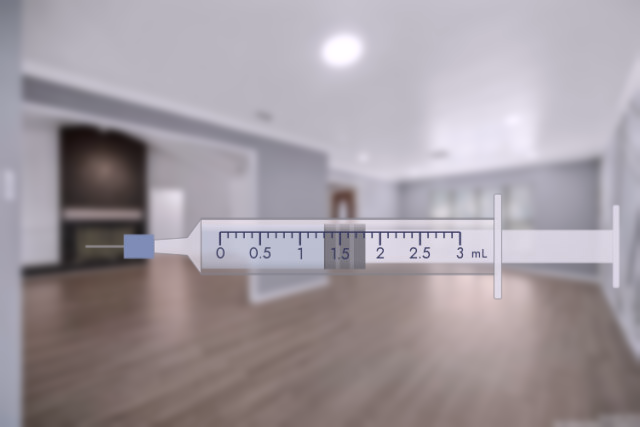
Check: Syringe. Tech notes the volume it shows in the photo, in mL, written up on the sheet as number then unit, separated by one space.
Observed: 1.3 mL
